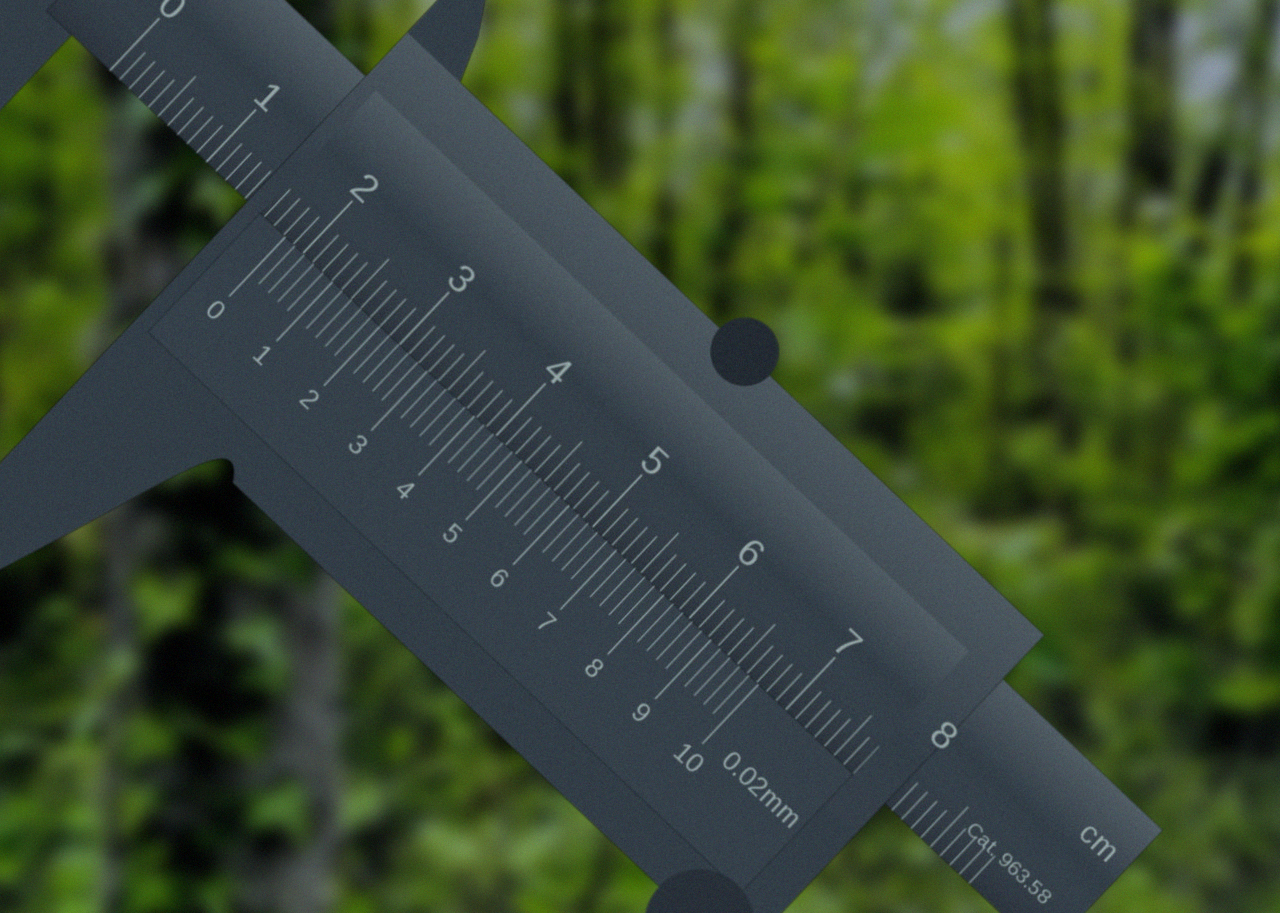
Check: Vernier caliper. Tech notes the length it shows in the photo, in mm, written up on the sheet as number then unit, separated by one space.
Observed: 18.2 mm
